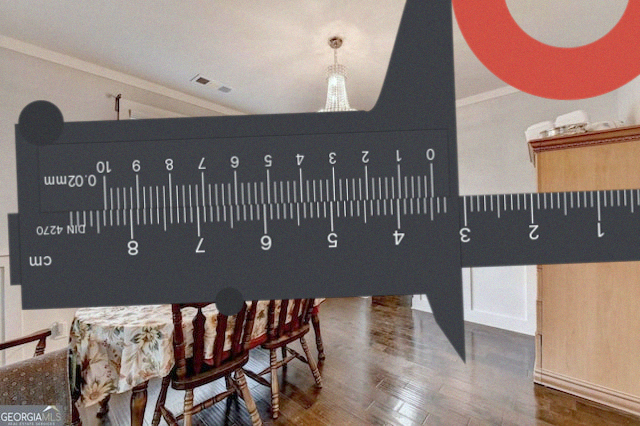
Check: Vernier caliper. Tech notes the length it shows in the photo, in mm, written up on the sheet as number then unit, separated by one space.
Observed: 34.8 mm
